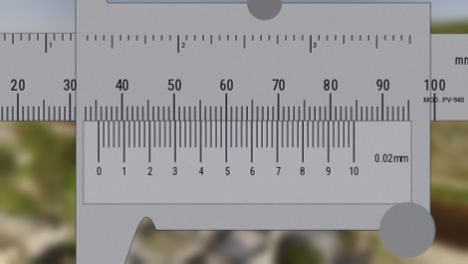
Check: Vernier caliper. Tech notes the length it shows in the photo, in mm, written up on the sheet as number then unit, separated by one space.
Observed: 35.5 mm
